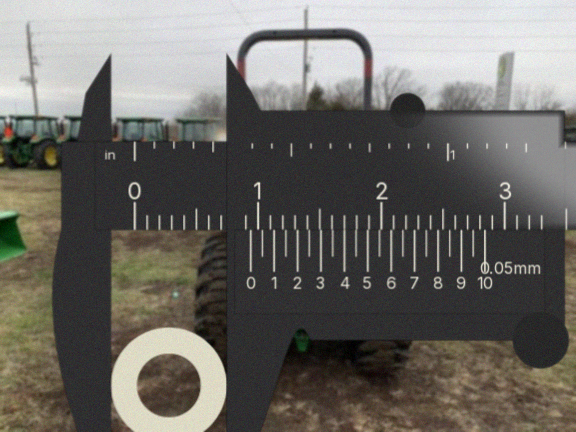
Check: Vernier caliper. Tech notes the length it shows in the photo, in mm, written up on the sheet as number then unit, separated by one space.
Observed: 9.4 mm
